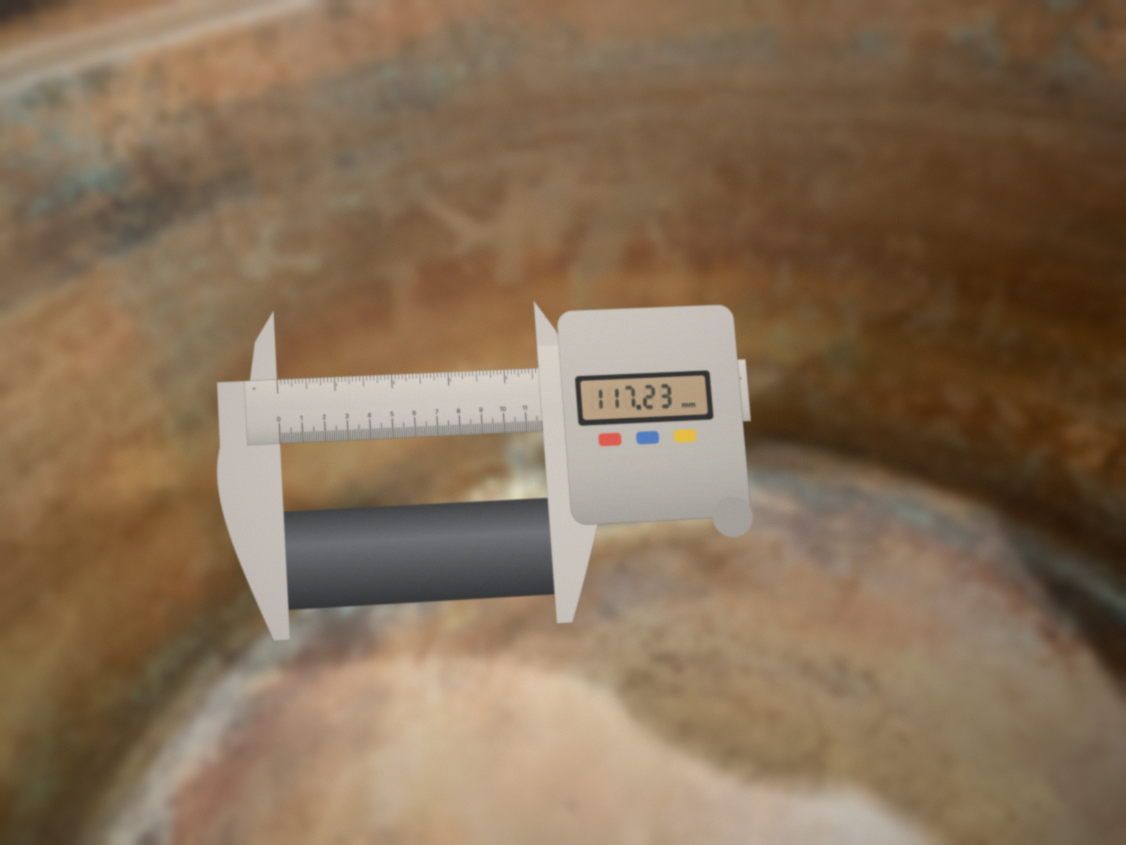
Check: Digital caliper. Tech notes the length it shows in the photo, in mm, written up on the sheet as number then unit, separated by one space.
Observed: 117.23 mm
